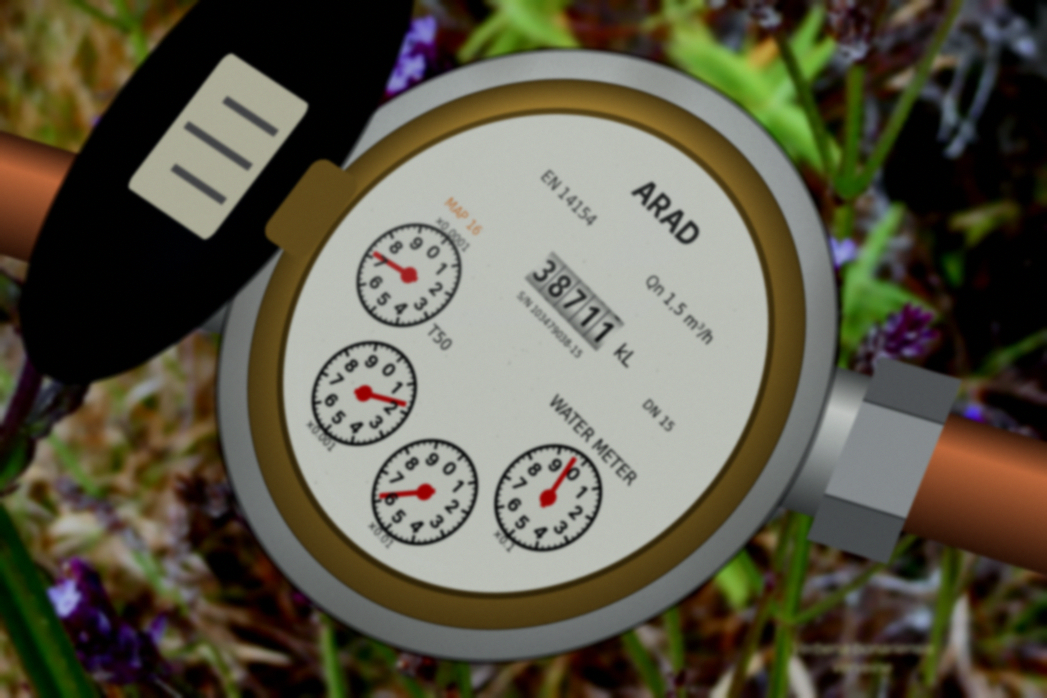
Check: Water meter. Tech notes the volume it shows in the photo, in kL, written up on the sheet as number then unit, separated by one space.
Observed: 38710.9617 kL
